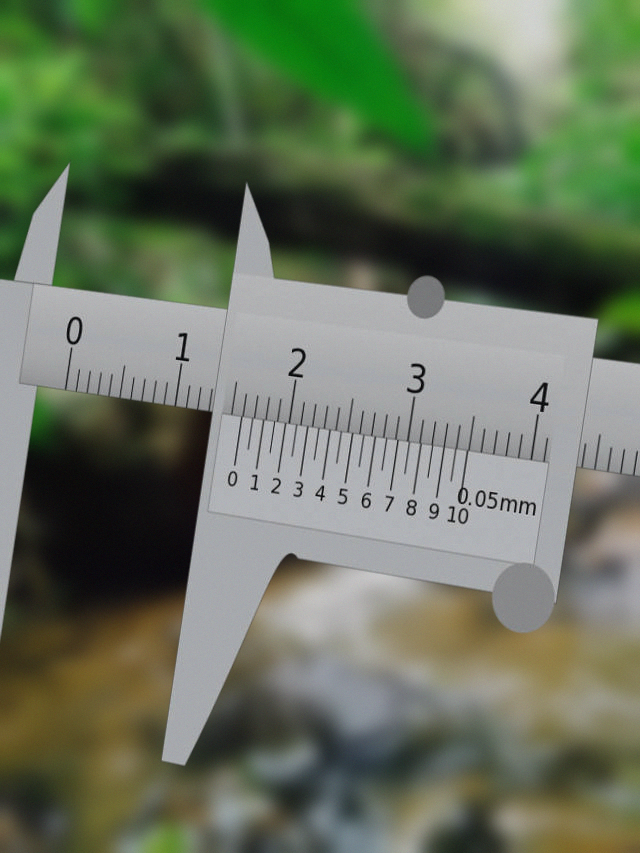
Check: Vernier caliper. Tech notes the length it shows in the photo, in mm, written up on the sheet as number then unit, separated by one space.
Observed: 15.9 mm
